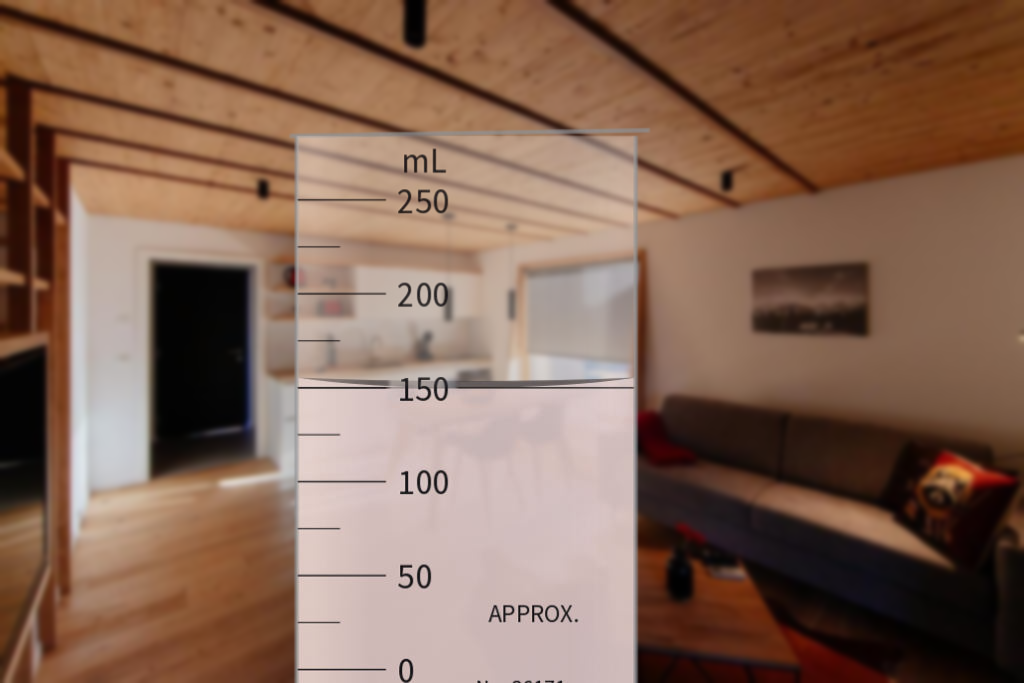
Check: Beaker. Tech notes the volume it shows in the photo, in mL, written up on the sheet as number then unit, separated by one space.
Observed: 150 mL
